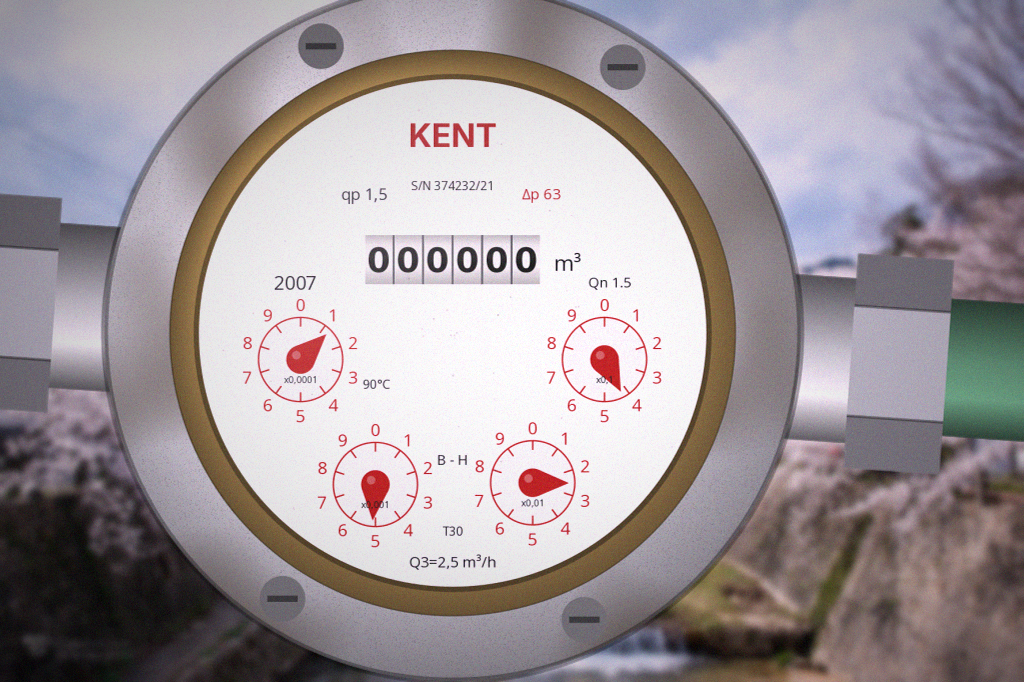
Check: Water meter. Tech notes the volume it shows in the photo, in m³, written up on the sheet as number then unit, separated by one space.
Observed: 0.4251 m³
